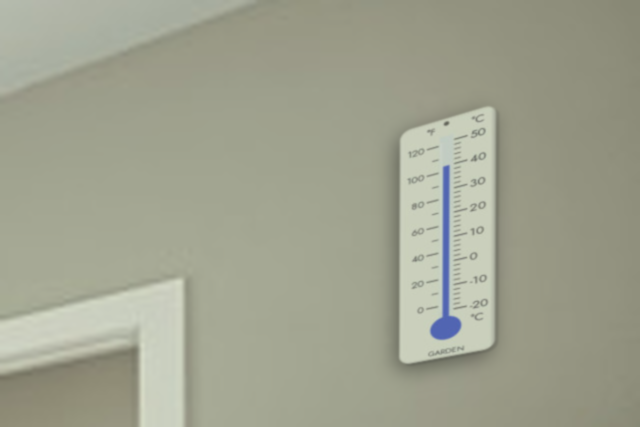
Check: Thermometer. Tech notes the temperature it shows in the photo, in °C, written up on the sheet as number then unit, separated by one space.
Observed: 40 °C
